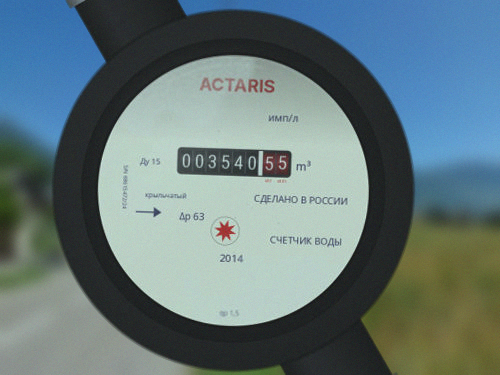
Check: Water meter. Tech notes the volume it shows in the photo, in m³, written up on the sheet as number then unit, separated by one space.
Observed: 3540.55 m³
